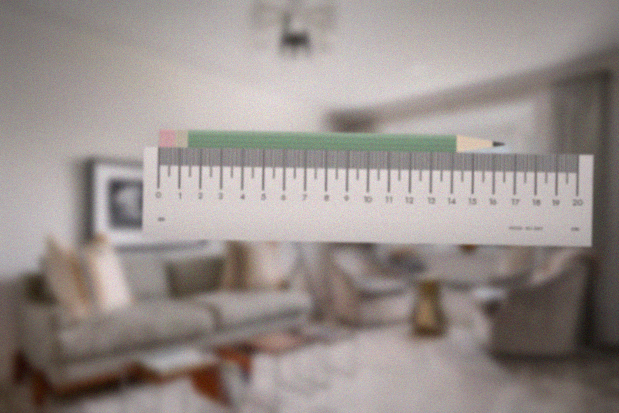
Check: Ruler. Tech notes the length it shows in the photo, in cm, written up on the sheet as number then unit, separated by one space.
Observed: 16.5 cm
